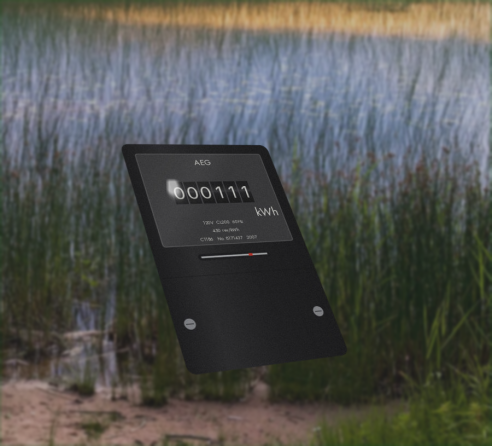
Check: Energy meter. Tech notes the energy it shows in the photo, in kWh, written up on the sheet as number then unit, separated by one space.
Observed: 111 kWh
